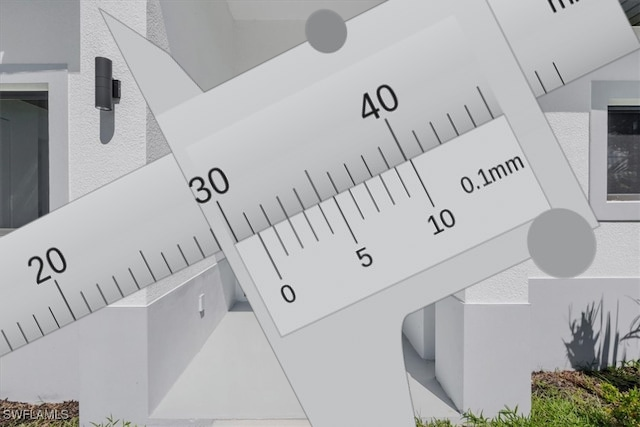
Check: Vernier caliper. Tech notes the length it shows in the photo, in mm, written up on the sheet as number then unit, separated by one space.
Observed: 31.2 mm
